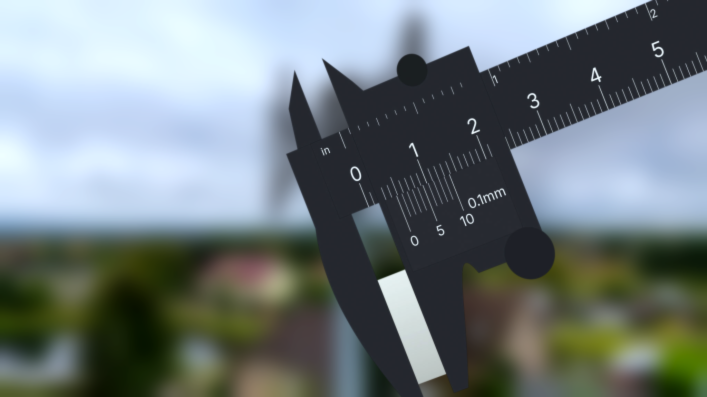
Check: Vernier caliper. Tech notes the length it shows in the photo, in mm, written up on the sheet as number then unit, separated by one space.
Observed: 4.8 mm
